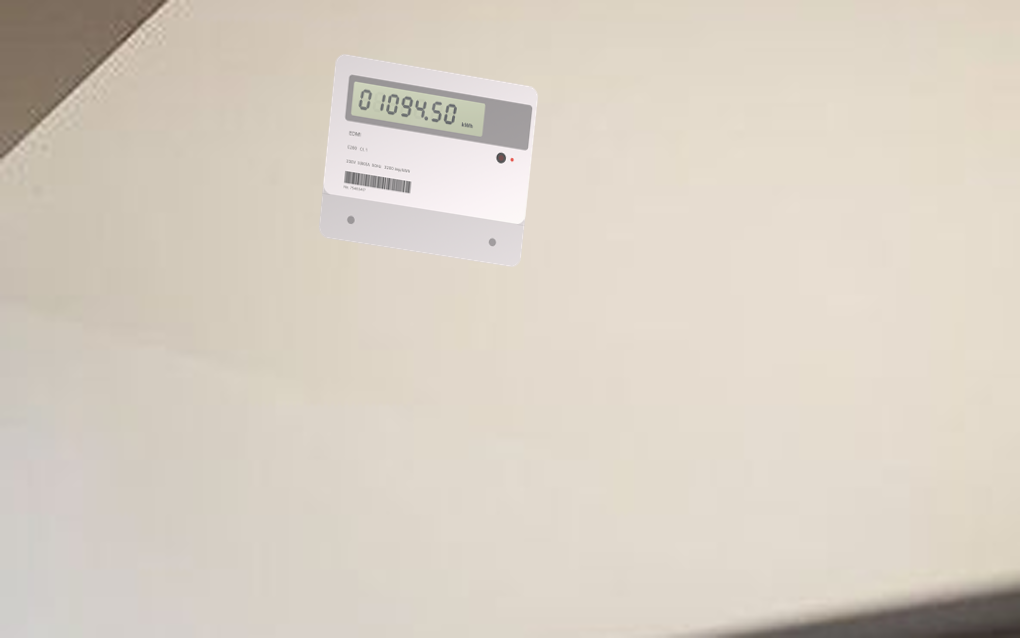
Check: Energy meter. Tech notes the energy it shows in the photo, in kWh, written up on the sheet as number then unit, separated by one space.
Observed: 1094.50 kWh
